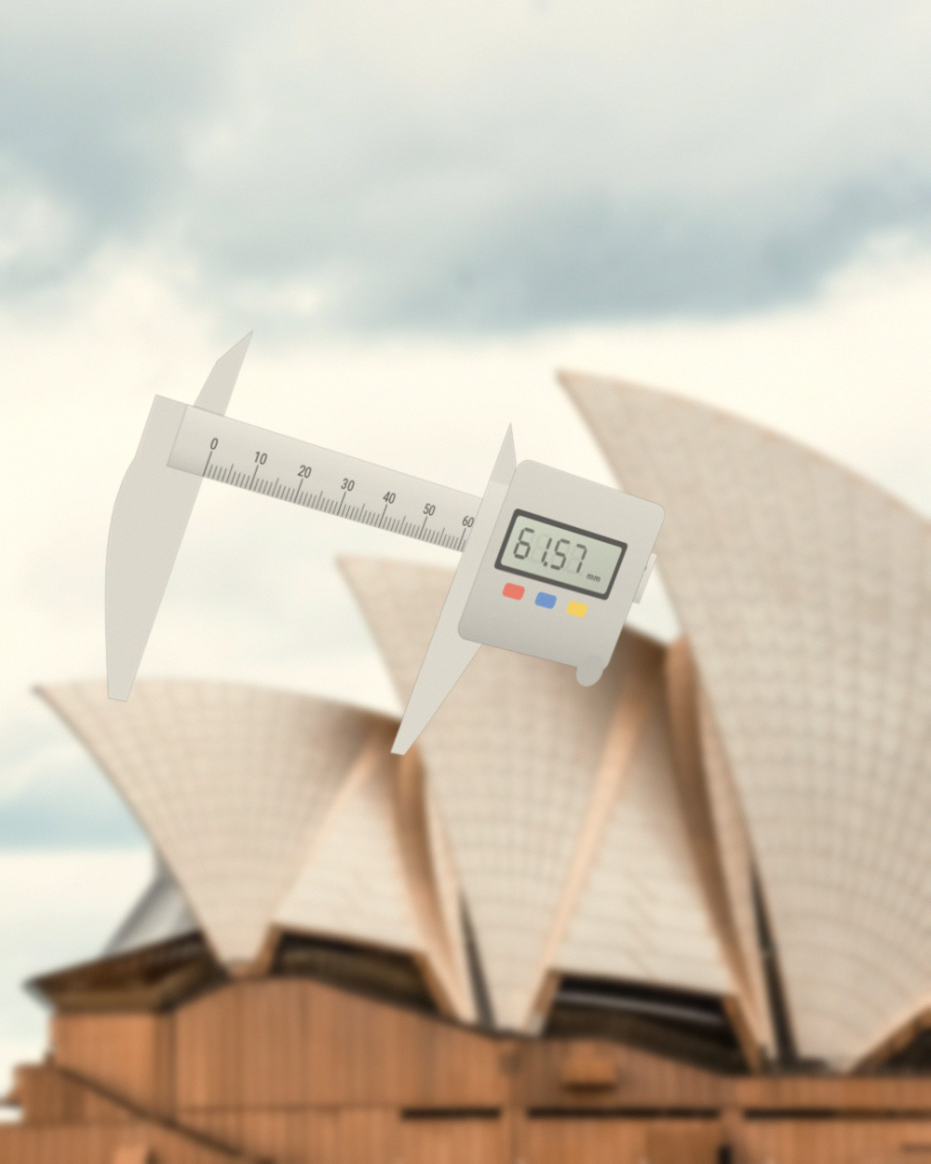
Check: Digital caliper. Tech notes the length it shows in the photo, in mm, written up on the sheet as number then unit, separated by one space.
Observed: 61.57 mm
